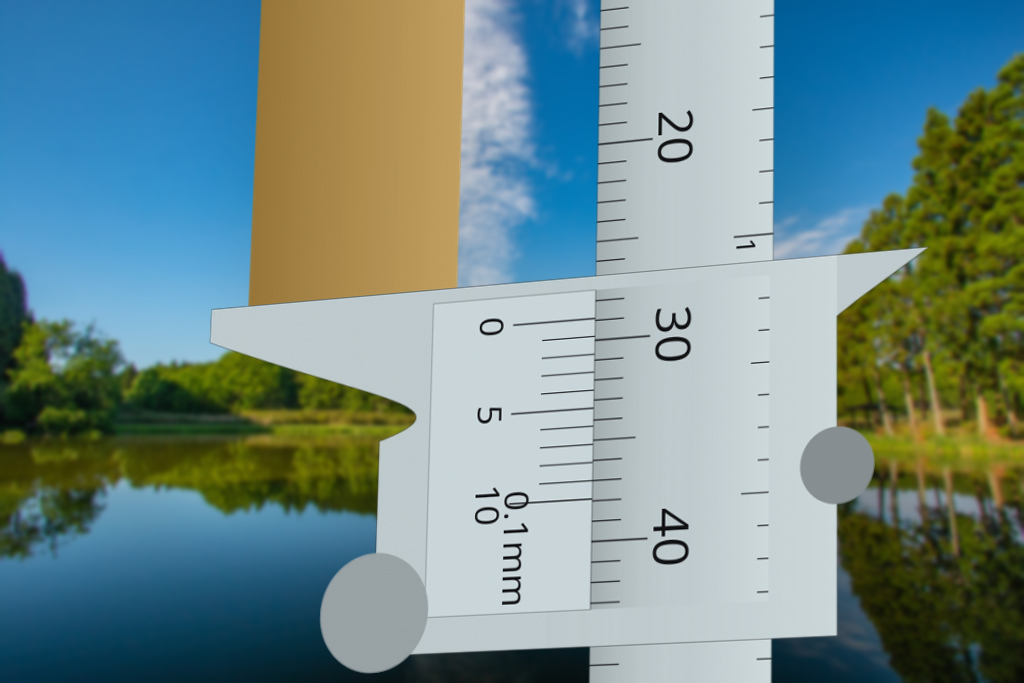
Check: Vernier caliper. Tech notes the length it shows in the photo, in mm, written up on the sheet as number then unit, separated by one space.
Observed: 28.9 mm
